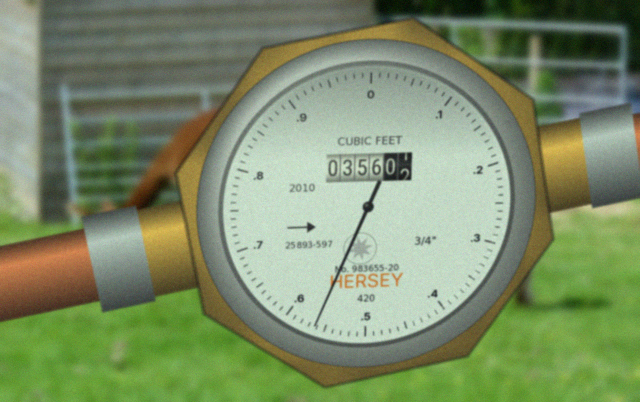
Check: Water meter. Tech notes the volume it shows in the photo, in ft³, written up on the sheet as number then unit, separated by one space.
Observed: 35601.56 ft³
